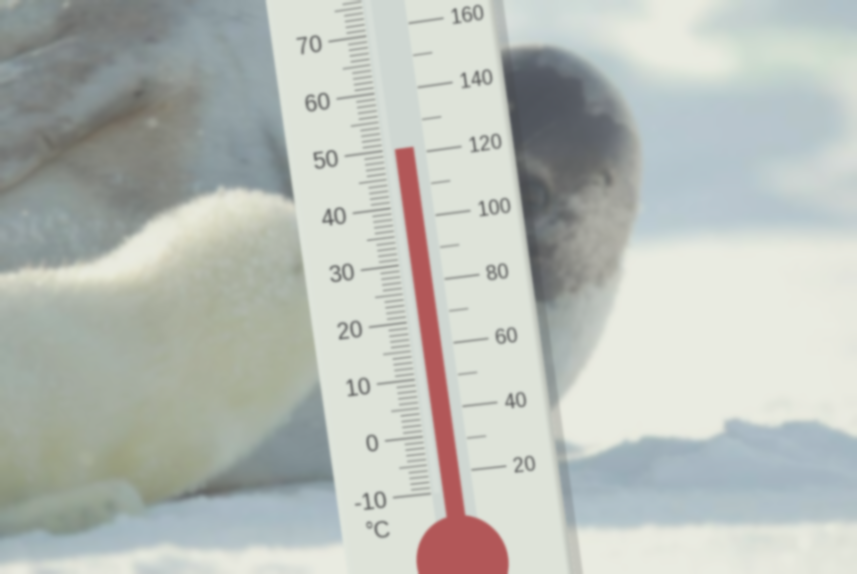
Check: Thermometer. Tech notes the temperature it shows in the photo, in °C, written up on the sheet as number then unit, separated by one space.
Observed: 50 °C
